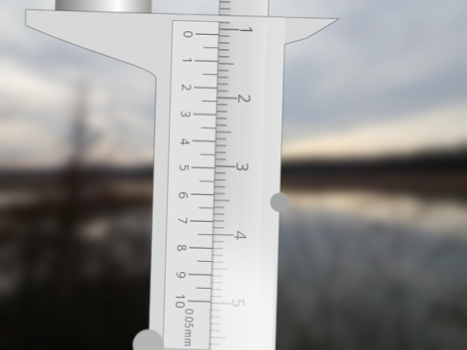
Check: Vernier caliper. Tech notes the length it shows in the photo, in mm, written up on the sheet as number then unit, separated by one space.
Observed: 10.8 mm
